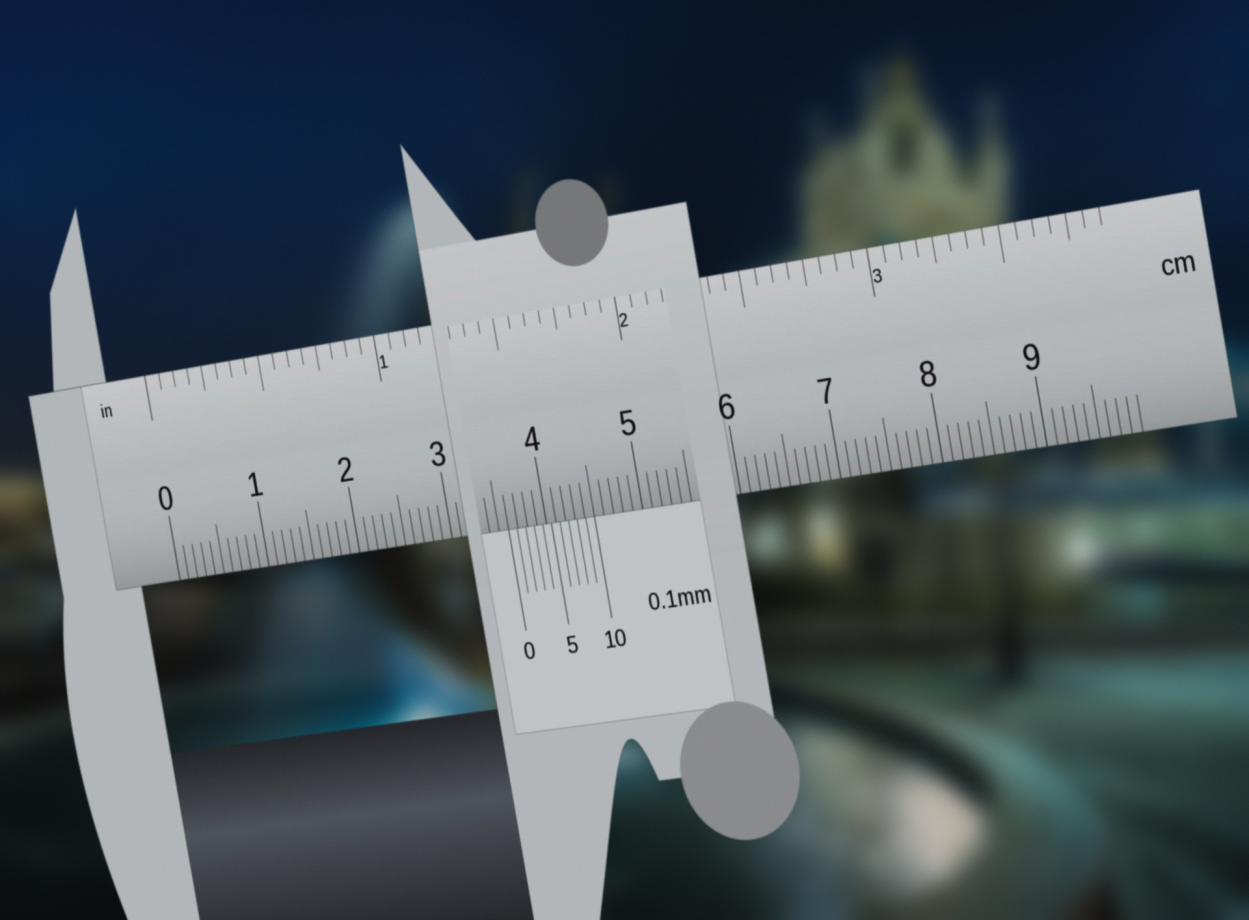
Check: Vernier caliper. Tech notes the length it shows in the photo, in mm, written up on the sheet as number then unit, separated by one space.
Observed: 36.0 mm
